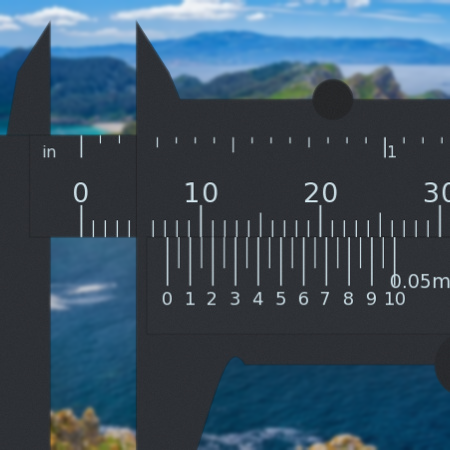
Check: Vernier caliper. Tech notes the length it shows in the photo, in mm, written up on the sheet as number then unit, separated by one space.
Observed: 7.2 mm
